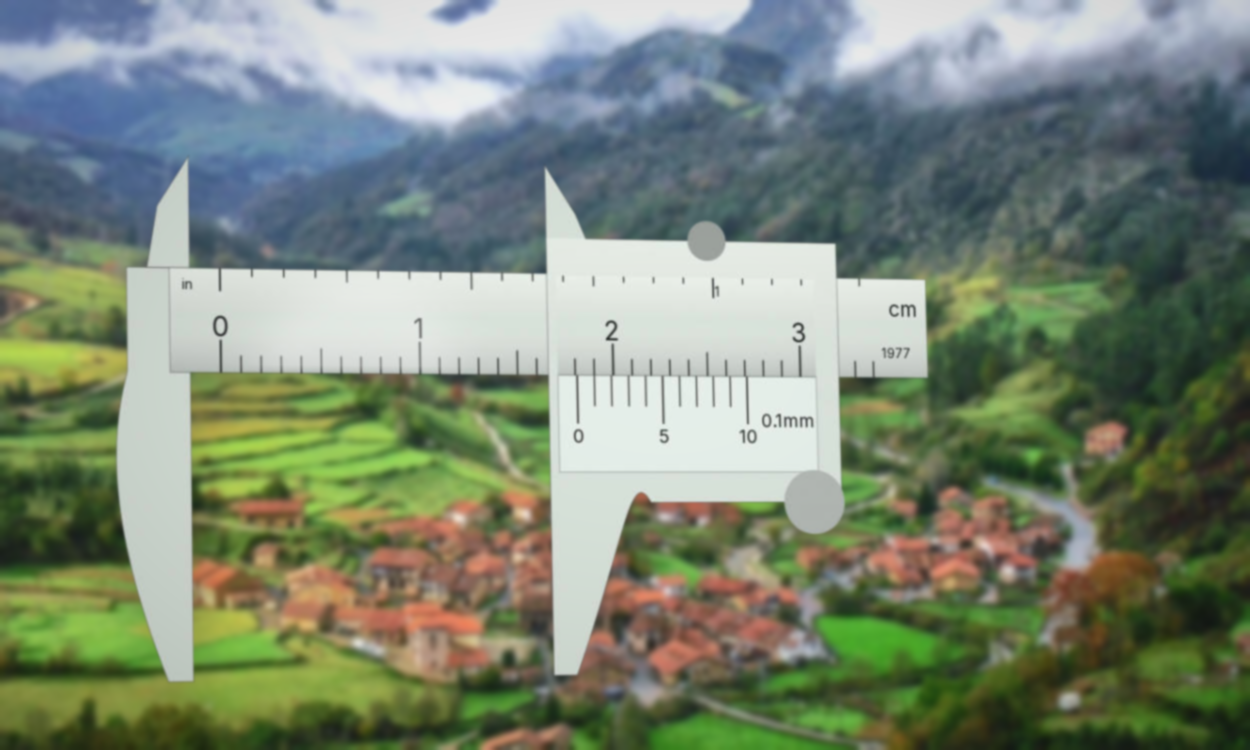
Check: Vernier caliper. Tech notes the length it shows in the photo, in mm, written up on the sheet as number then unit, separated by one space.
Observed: 18.1 mm
